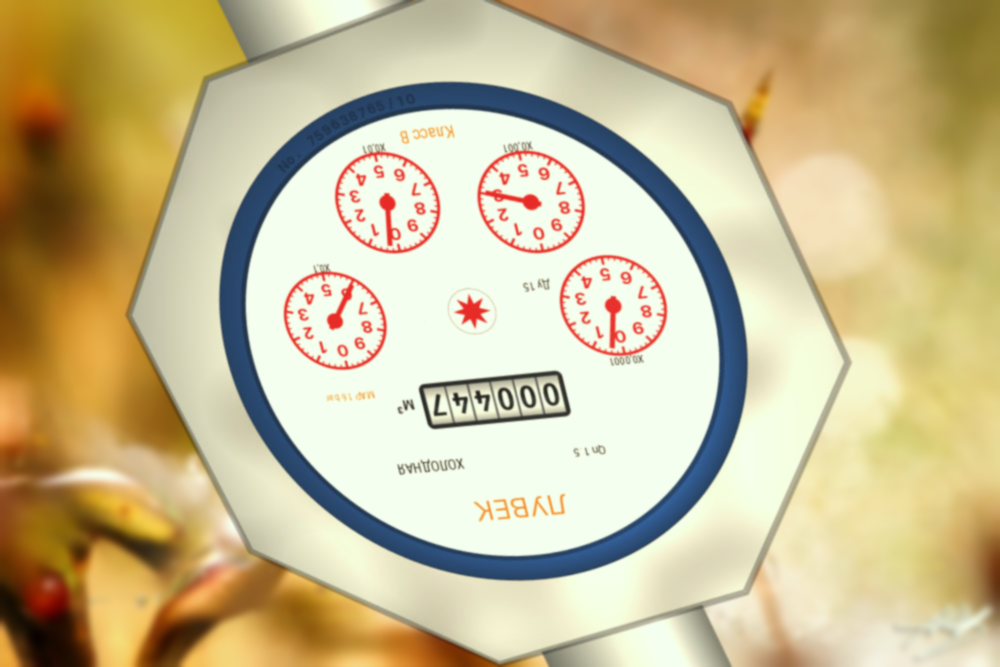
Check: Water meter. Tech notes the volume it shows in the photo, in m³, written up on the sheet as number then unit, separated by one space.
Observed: 447.6030 m³
